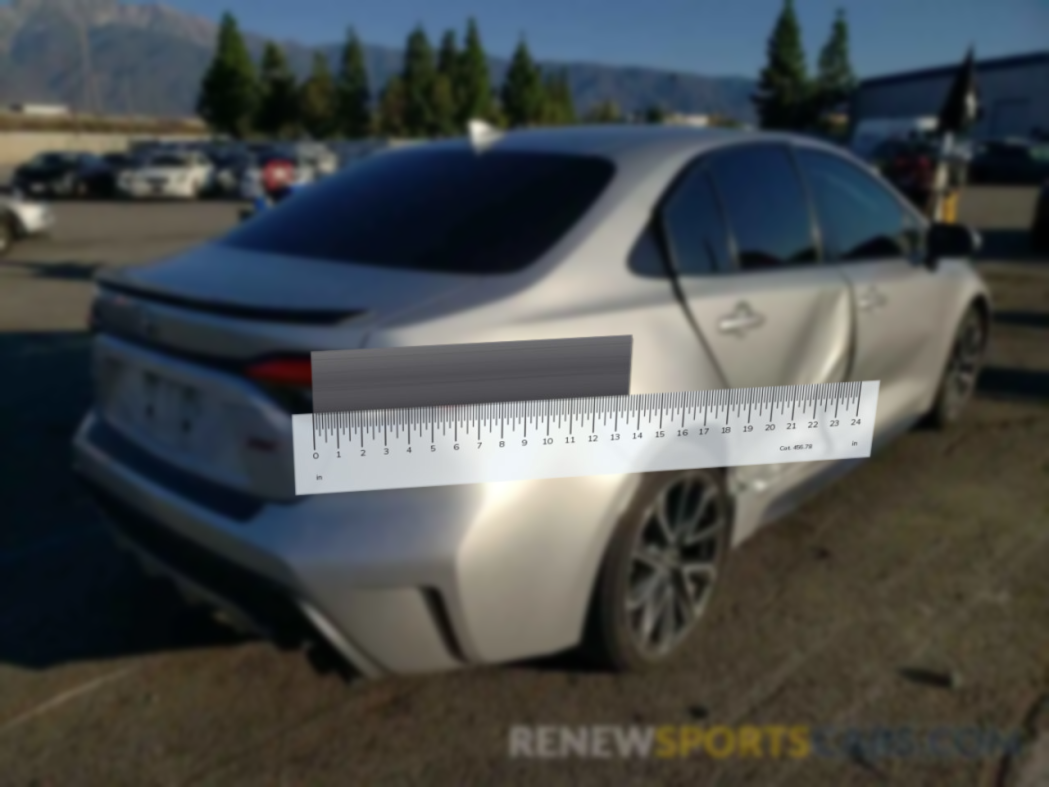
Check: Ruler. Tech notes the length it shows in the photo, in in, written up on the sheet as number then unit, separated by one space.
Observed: 13.5 in
